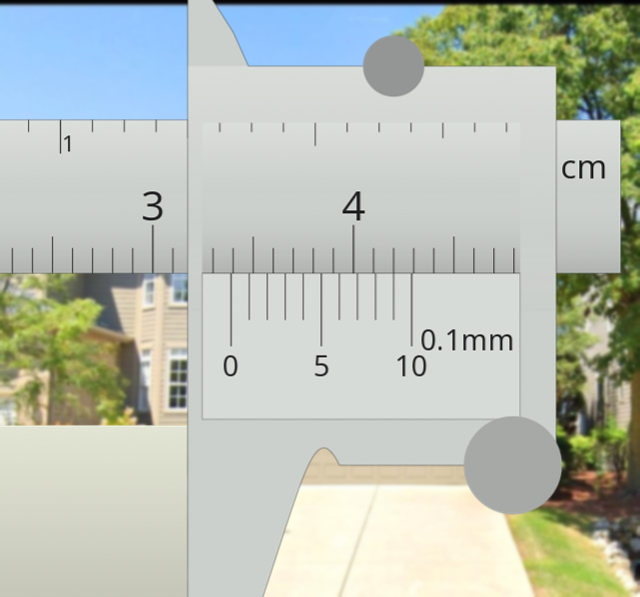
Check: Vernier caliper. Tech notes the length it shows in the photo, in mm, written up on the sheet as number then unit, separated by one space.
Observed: 33.9 mm
